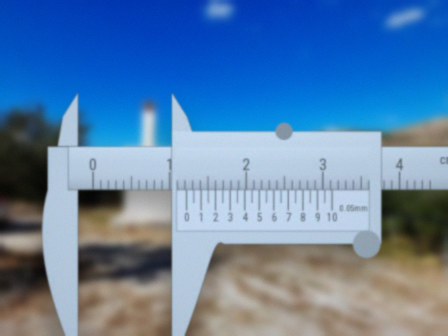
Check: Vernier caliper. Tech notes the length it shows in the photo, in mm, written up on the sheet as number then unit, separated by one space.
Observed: 12.2 mm
